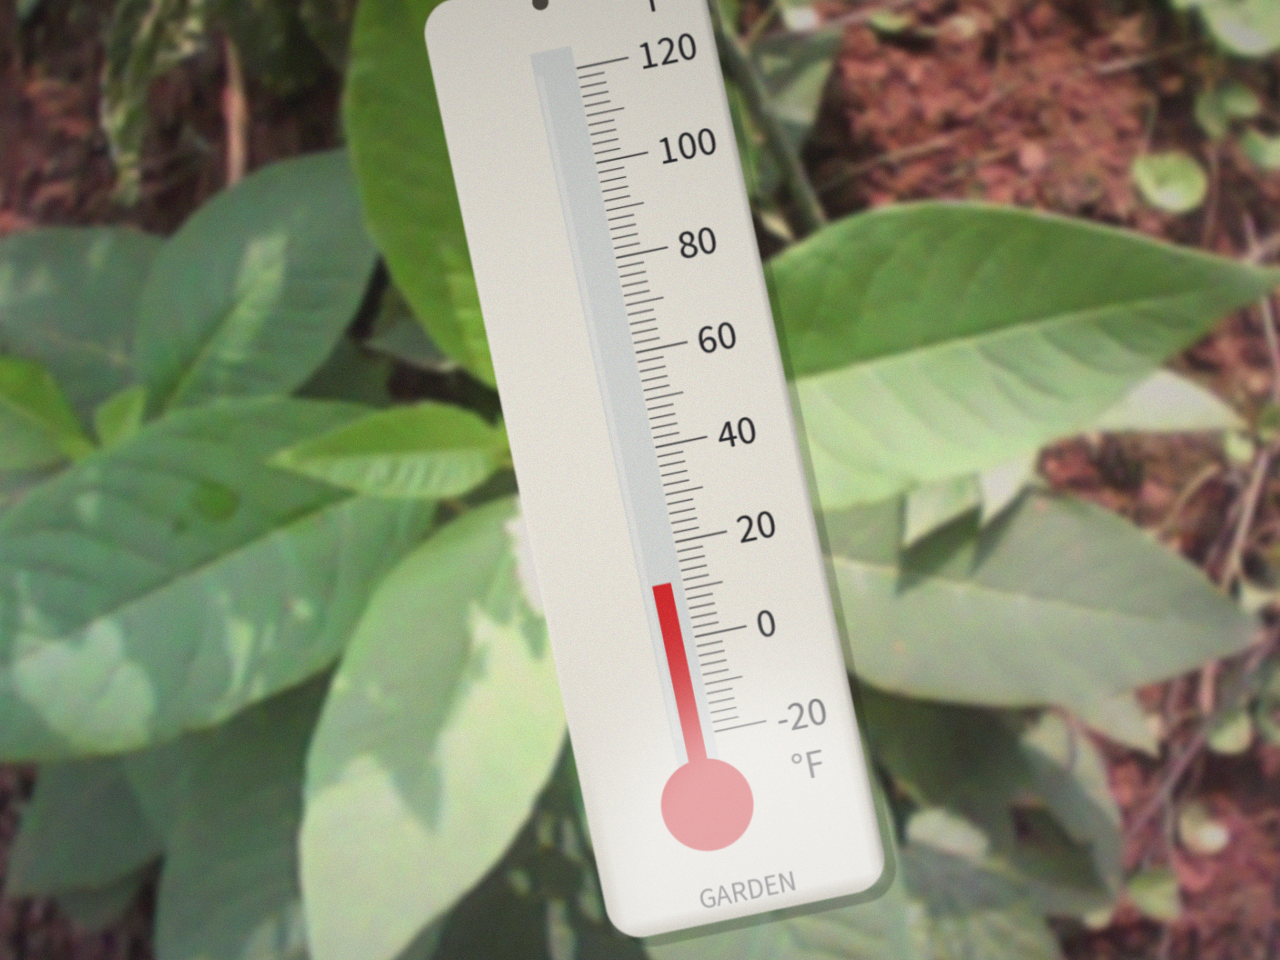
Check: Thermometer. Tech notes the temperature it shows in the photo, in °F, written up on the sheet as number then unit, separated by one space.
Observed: 12 °F
